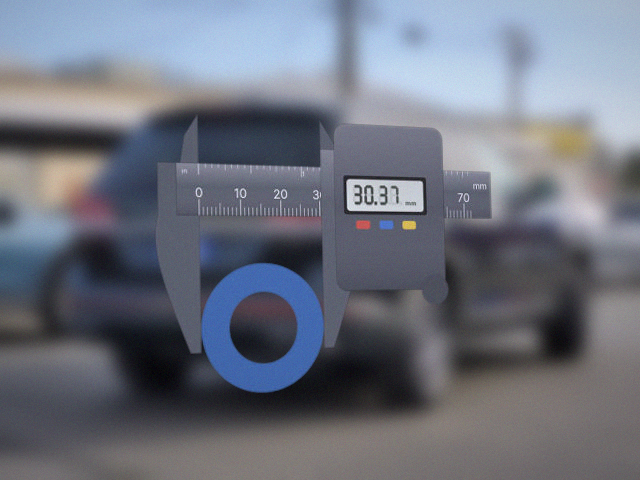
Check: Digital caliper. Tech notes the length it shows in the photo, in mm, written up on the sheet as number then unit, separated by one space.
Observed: 30.37 mm
